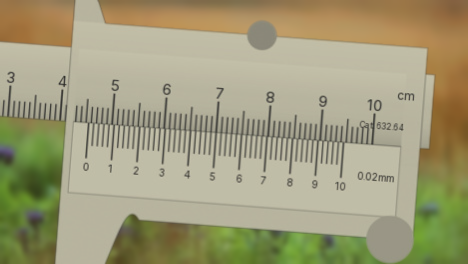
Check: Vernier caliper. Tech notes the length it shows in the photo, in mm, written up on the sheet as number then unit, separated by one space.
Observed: 45.5 mm
